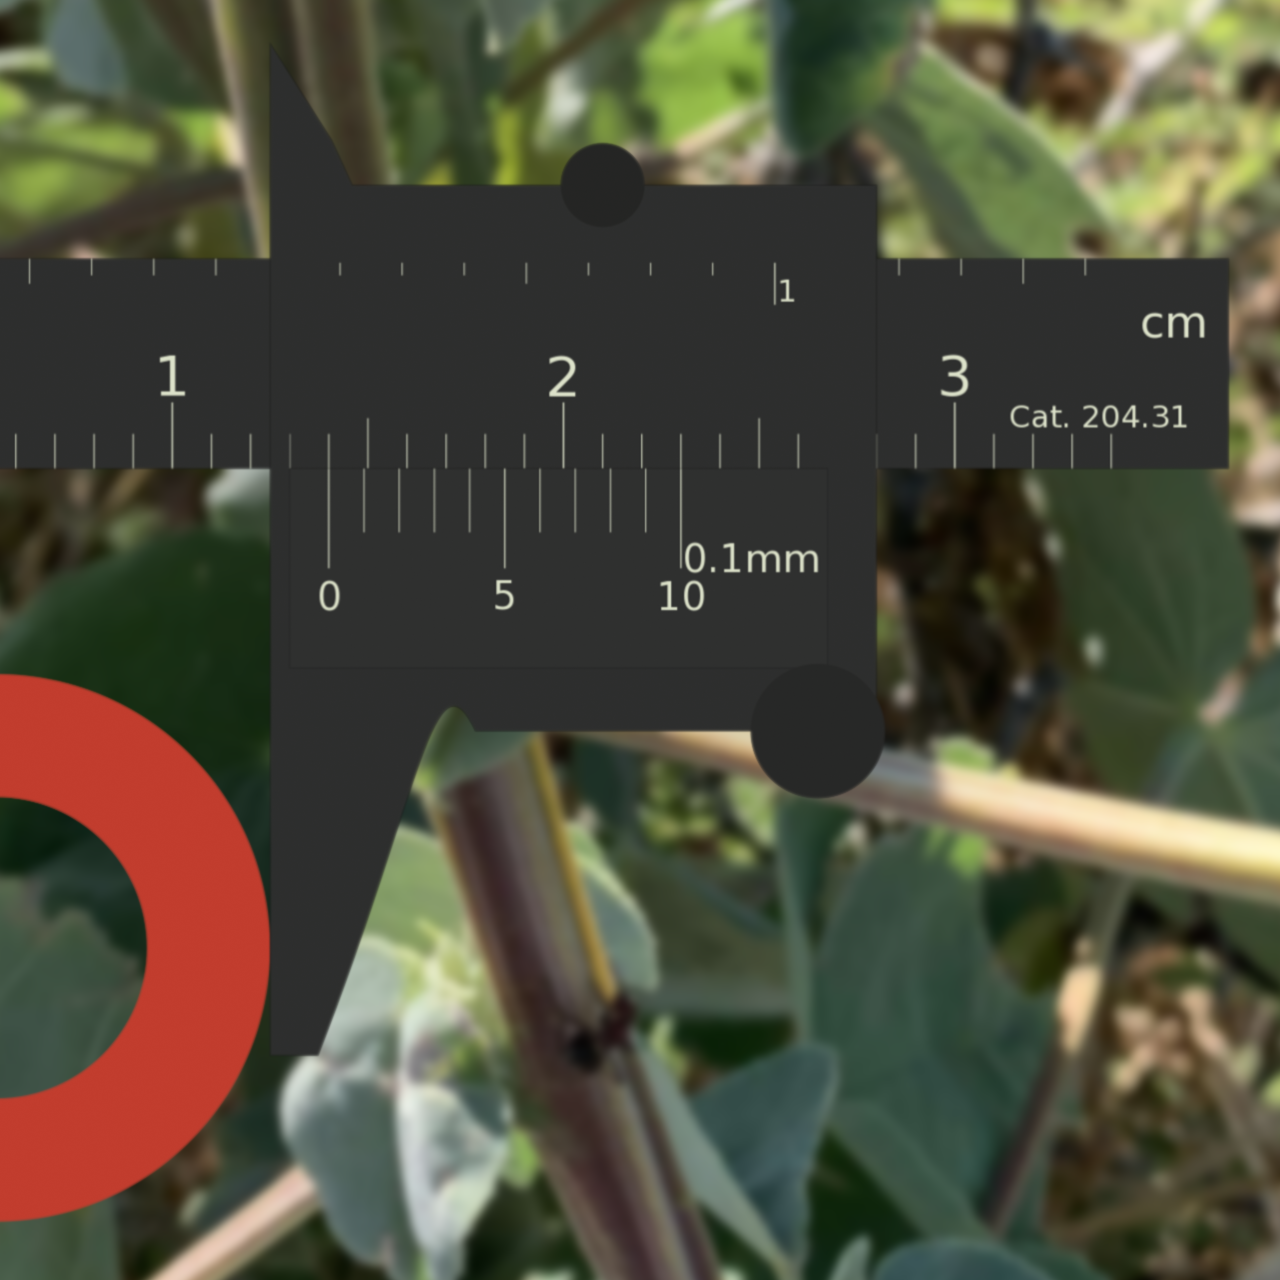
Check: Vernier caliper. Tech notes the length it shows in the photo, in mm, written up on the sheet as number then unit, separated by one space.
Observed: 14.0 mm
